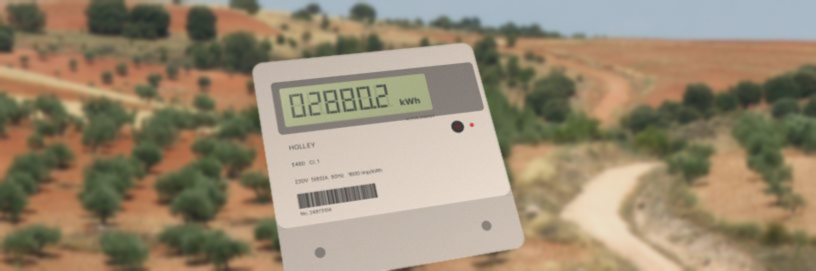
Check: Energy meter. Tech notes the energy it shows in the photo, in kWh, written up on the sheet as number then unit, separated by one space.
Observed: 2880.2 kWh
